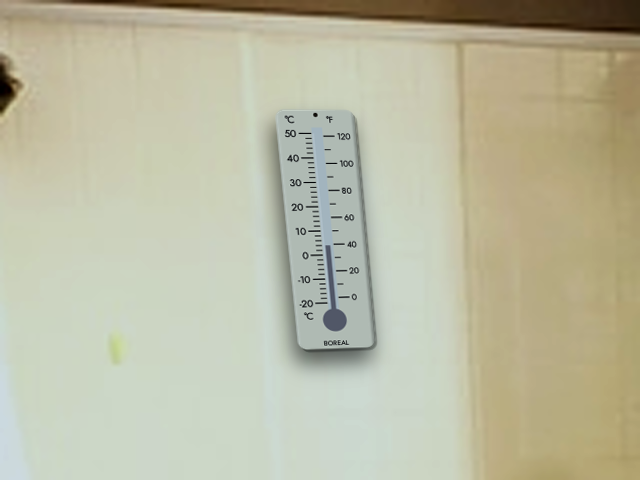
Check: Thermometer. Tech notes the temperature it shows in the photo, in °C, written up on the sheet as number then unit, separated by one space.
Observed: 4 °C
